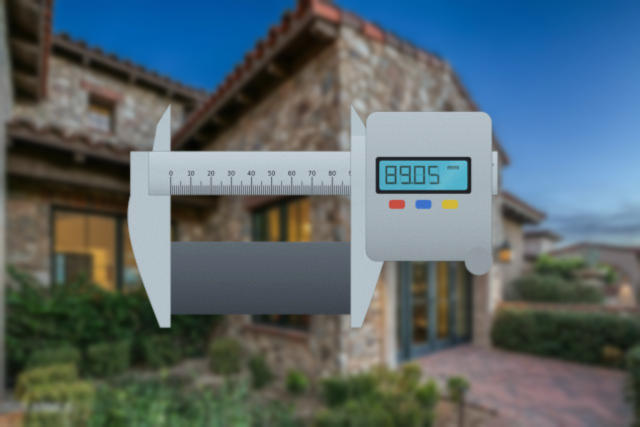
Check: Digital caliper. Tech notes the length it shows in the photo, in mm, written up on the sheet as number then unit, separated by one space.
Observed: 89.05 mm
